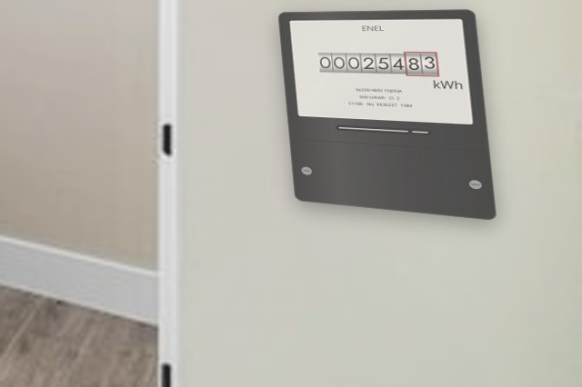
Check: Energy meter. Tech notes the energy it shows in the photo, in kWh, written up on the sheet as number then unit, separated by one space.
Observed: 254.83 kWh
